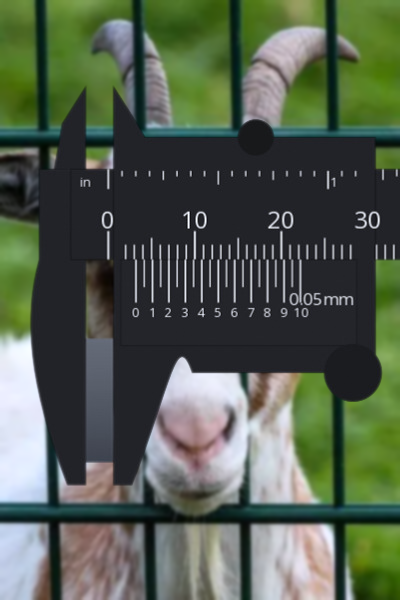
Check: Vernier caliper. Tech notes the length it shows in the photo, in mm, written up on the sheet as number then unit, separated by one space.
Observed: 3.2 mm
